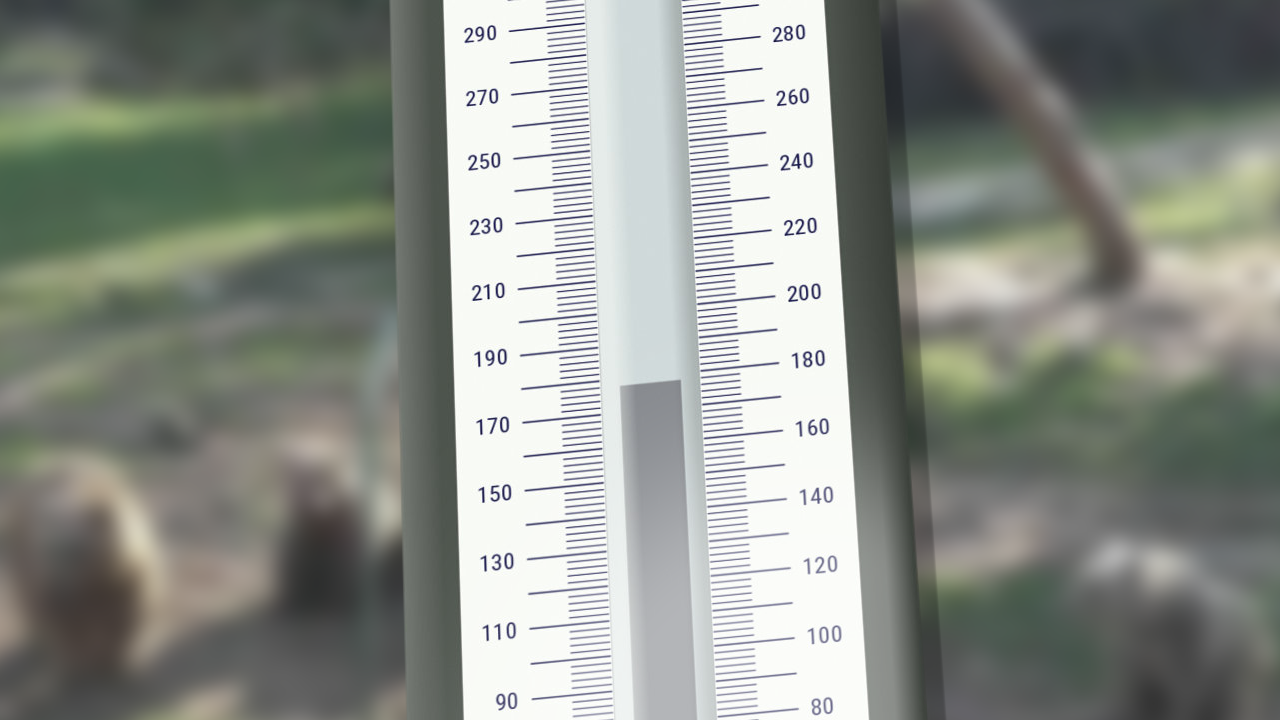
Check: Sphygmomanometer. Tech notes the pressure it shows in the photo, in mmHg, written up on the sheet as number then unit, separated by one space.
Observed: 178 mmHg
